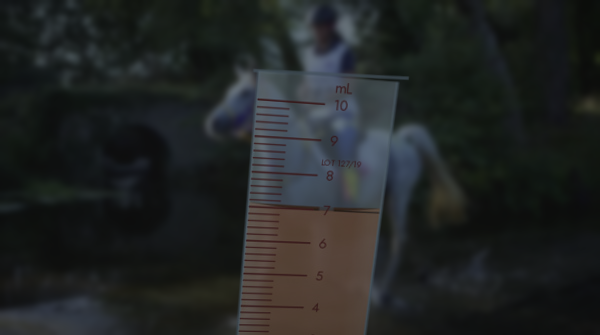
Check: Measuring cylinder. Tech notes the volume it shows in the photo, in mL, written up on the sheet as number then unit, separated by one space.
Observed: 7 mL
